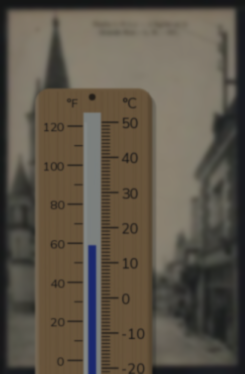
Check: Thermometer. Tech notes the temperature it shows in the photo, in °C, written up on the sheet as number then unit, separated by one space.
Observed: 15 °C
